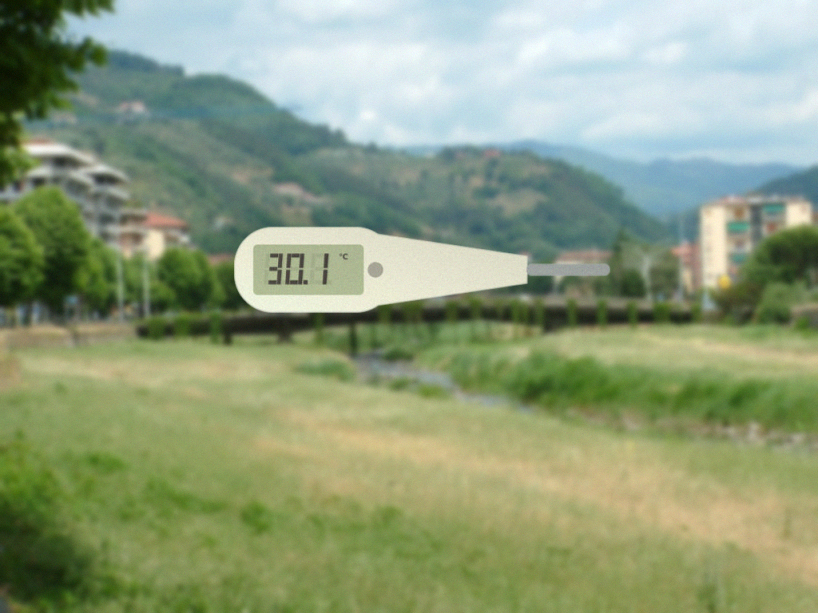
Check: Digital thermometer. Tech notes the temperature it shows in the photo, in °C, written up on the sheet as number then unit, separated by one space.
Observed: 30.1 °C
